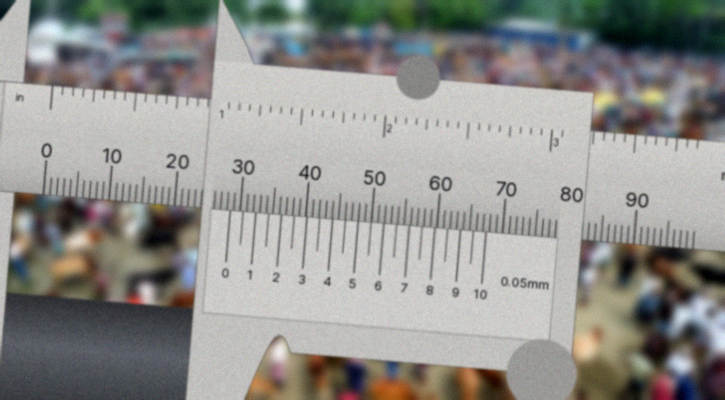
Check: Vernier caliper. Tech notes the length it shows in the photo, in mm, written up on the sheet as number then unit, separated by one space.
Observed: 28.5 mm
